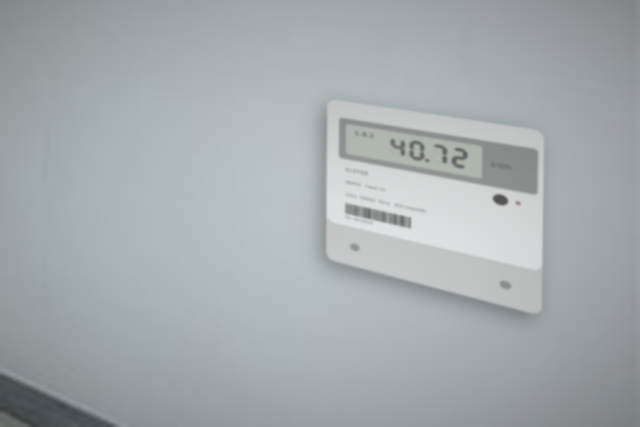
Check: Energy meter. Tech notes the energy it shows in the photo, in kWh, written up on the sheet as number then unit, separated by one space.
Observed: 40.72 kWh
